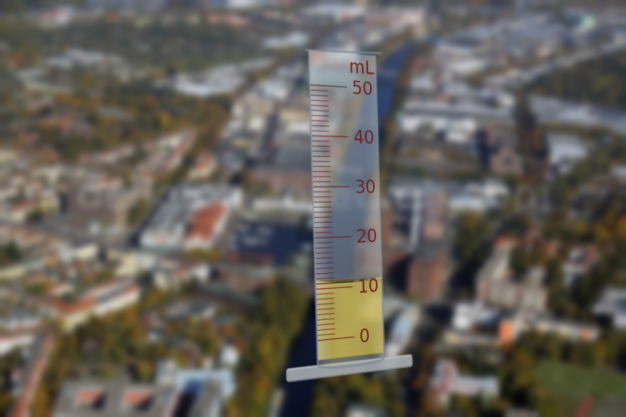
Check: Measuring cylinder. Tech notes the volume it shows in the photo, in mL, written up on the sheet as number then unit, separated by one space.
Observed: 11 mL
